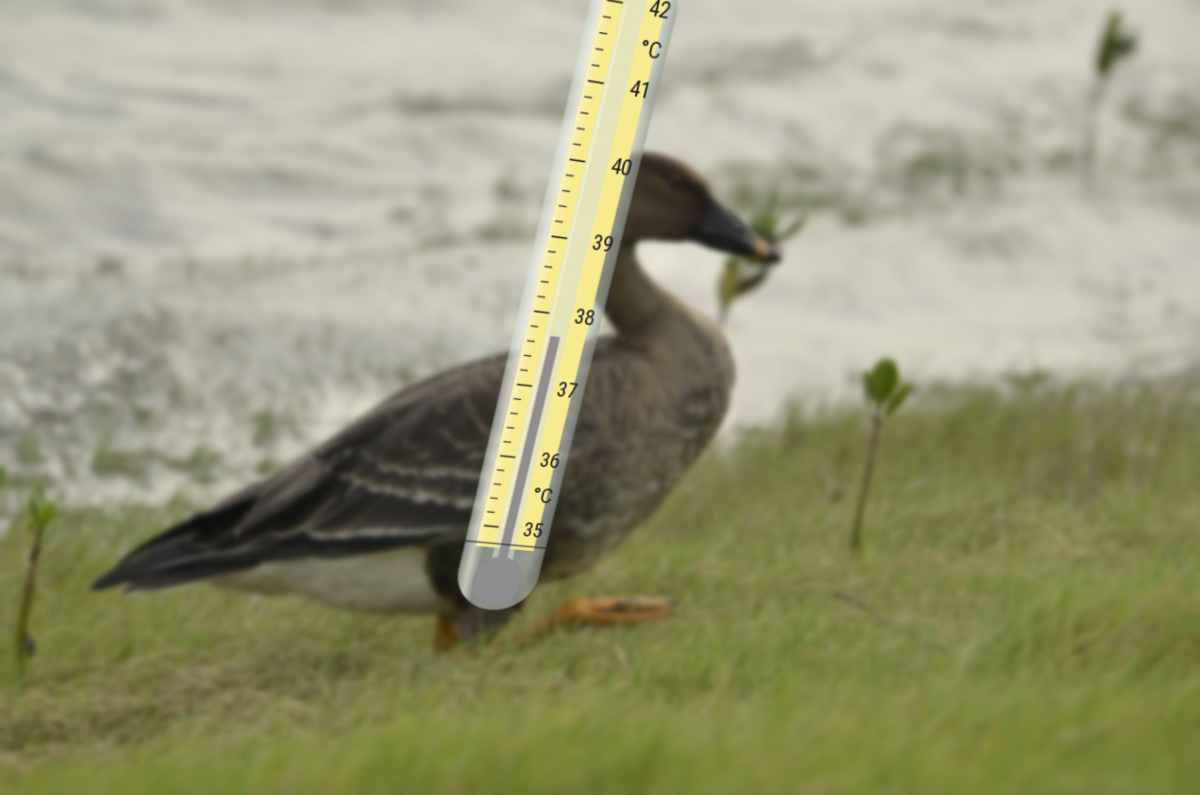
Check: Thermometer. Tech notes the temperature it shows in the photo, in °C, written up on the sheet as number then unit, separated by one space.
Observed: 37.7 °C
